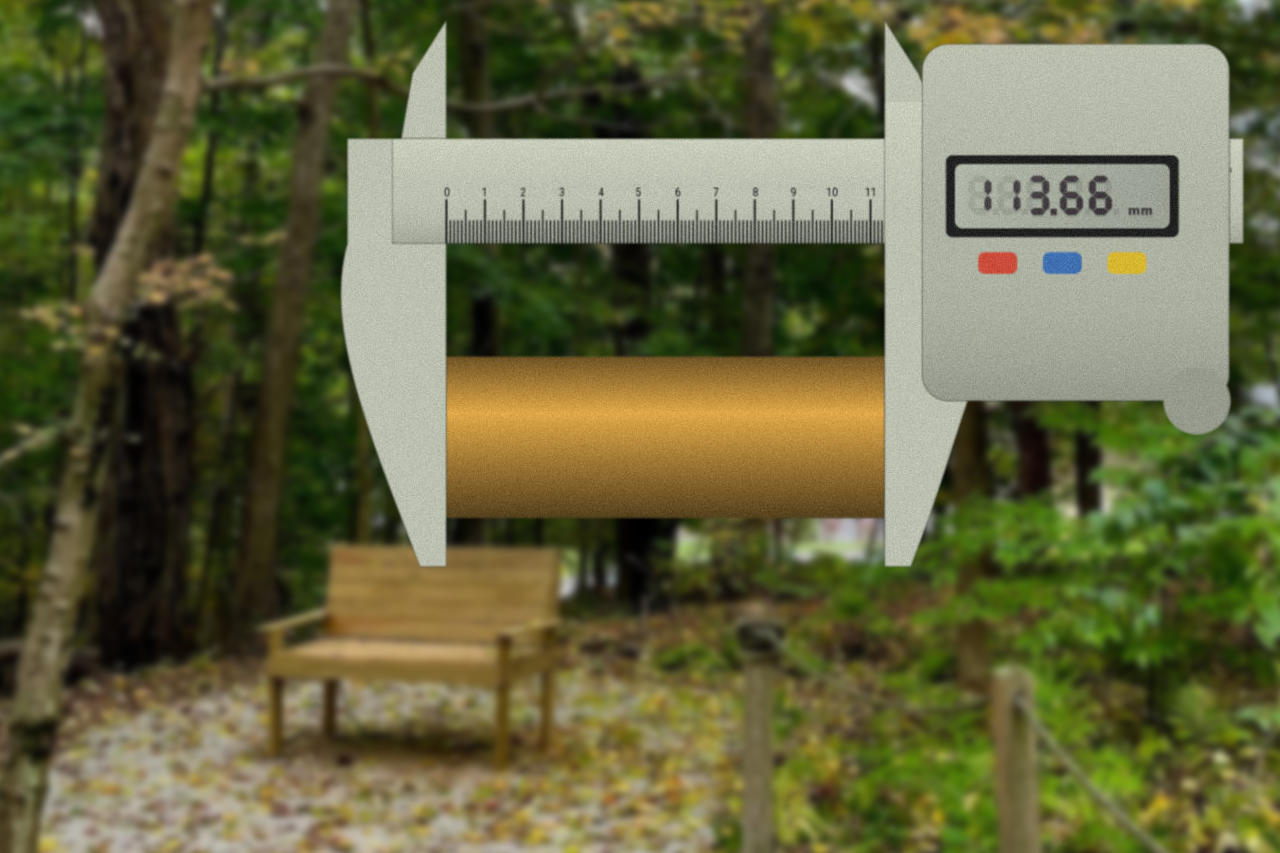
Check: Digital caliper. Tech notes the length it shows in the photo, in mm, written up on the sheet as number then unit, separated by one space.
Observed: 113.66 mm
